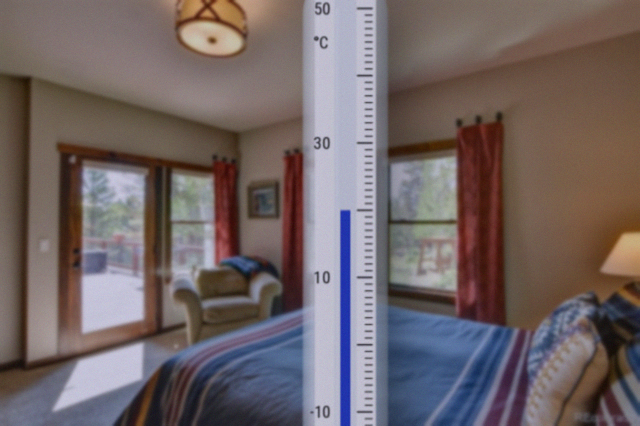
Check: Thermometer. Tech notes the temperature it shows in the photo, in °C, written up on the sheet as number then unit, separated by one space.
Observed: 20 °C
